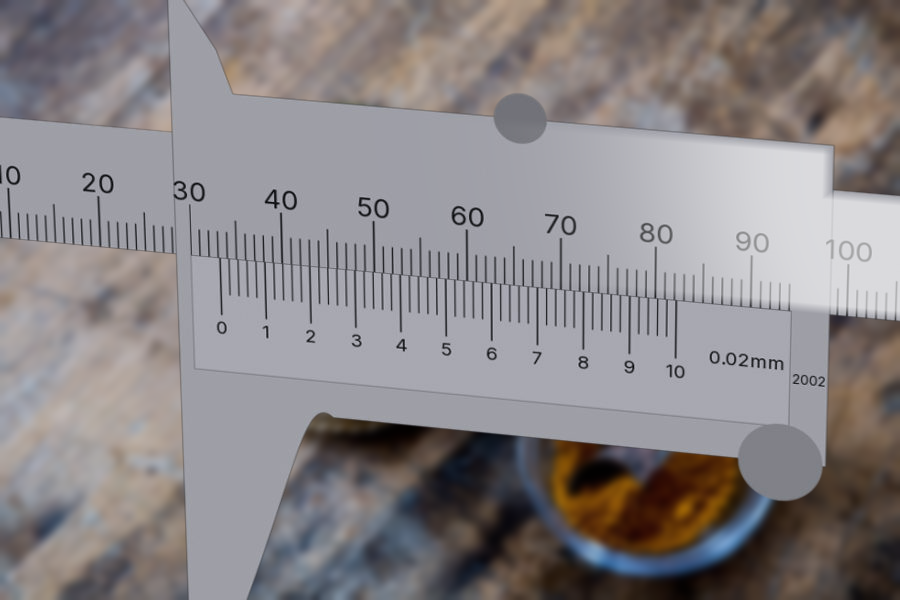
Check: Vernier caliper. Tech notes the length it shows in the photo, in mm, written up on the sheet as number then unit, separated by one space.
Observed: 33.2 mm
